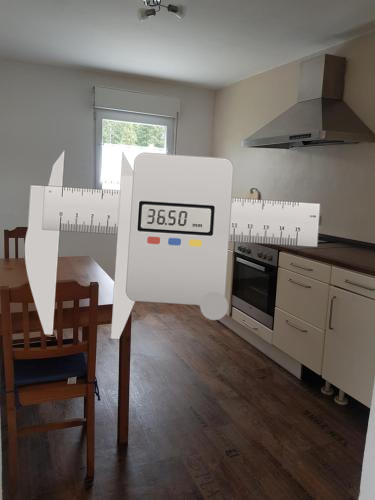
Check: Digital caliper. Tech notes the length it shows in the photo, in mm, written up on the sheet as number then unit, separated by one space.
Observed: 36.50 mm
